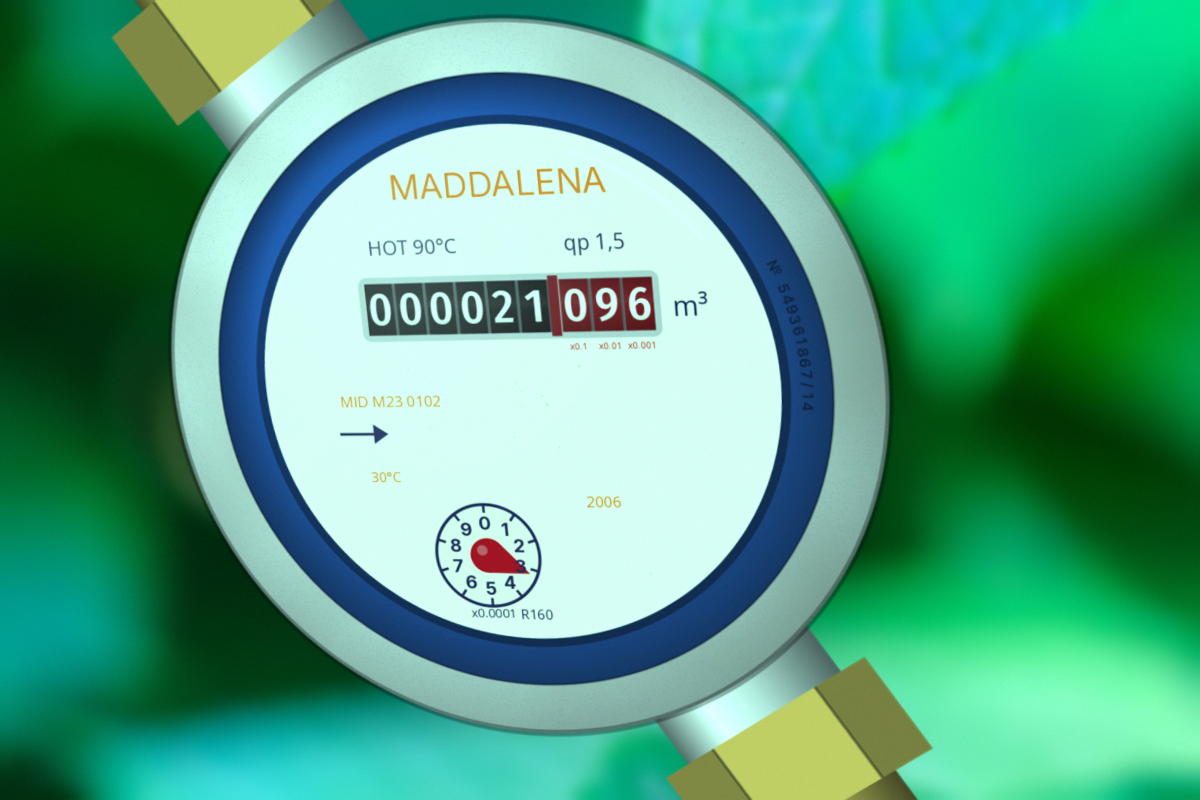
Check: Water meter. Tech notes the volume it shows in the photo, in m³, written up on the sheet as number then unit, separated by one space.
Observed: 21.0963 m³
